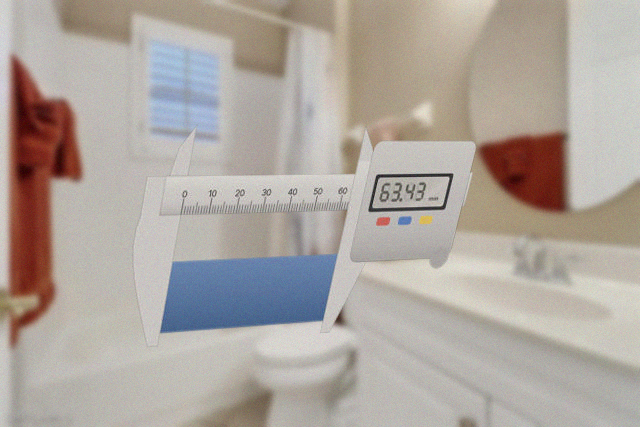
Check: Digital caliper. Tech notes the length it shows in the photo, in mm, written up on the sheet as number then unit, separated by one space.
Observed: 63.43 mm
